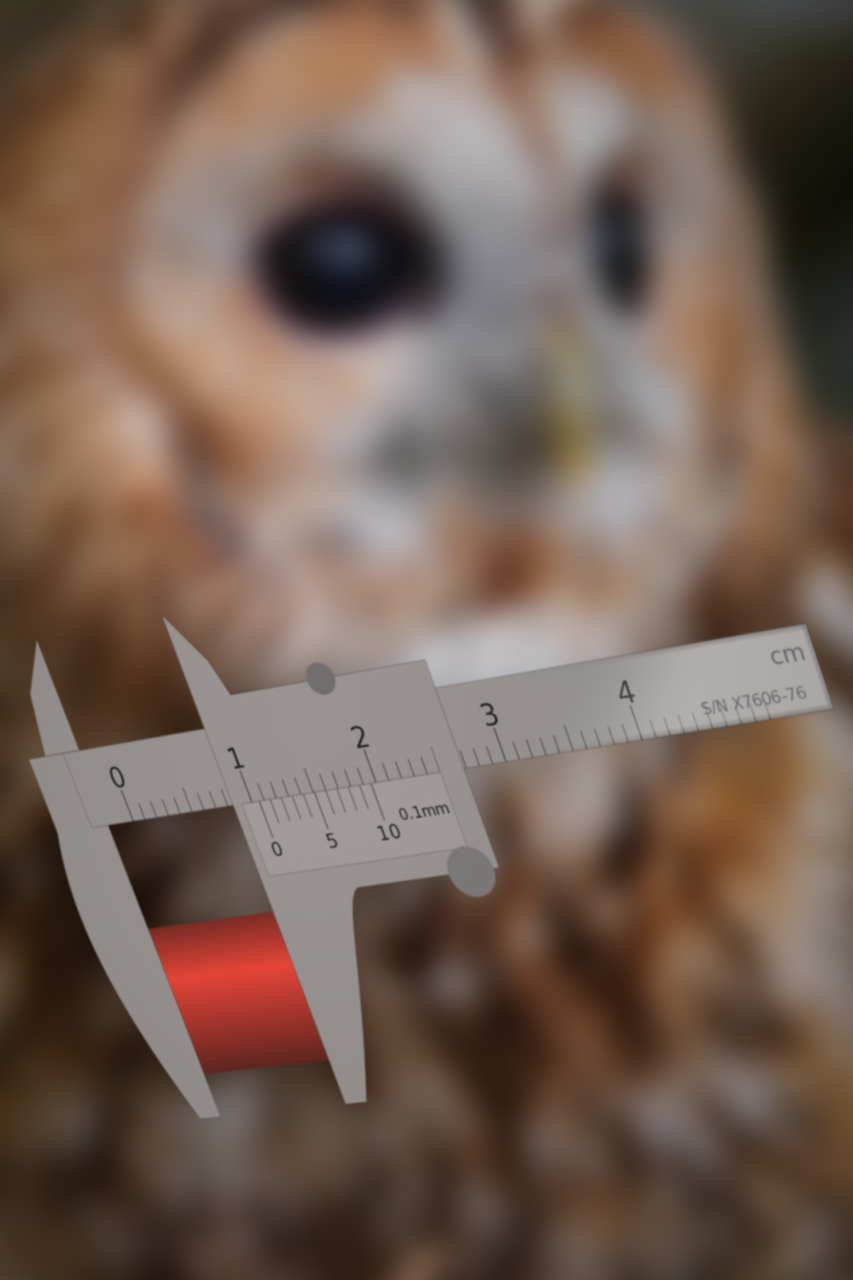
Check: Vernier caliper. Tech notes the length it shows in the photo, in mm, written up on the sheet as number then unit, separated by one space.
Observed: 10.6 mm
